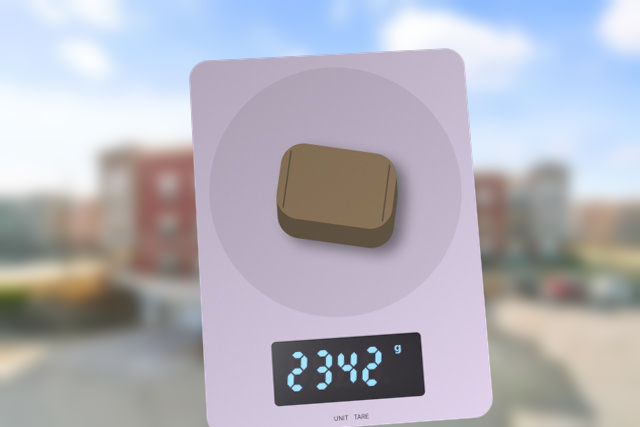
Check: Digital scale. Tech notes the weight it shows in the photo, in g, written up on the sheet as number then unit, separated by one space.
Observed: 2342 g
